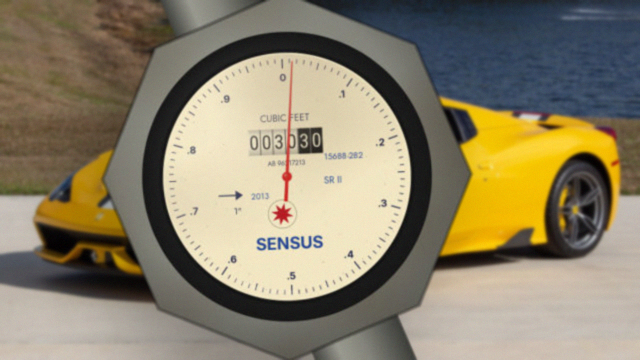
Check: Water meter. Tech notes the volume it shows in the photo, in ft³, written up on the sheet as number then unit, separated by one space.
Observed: 3030.01 ft³
